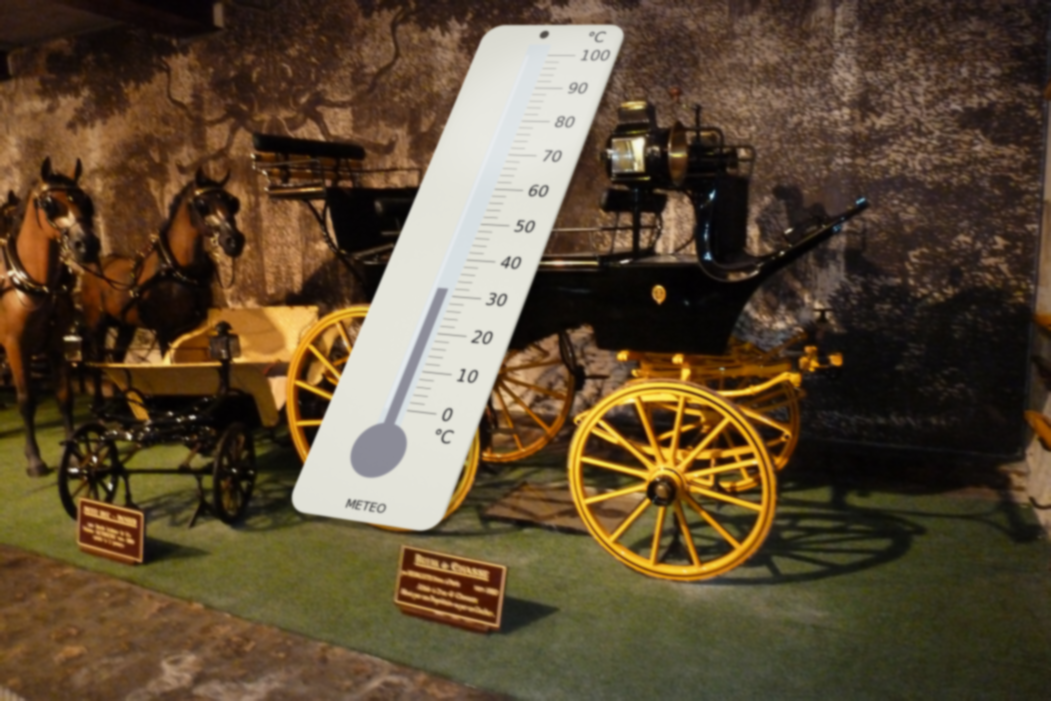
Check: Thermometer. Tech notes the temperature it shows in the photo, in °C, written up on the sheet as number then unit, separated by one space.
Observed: 32 °C
